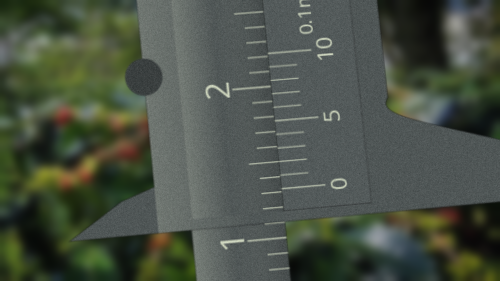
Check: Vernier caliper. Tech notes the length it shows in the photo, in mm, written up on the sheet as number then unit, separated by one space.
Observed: 13.2 mm
